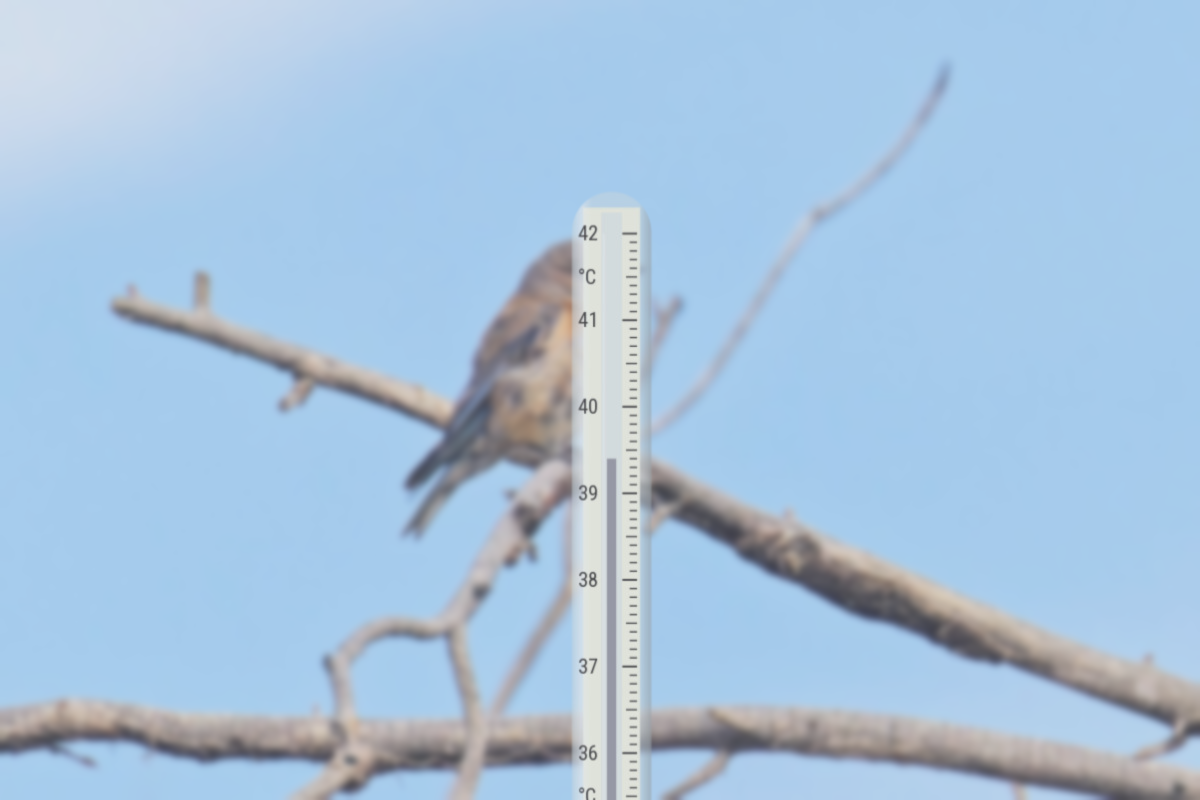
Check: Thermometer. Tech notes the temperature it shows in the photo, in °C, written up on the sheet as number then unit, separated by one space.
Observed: 39.4 °C
